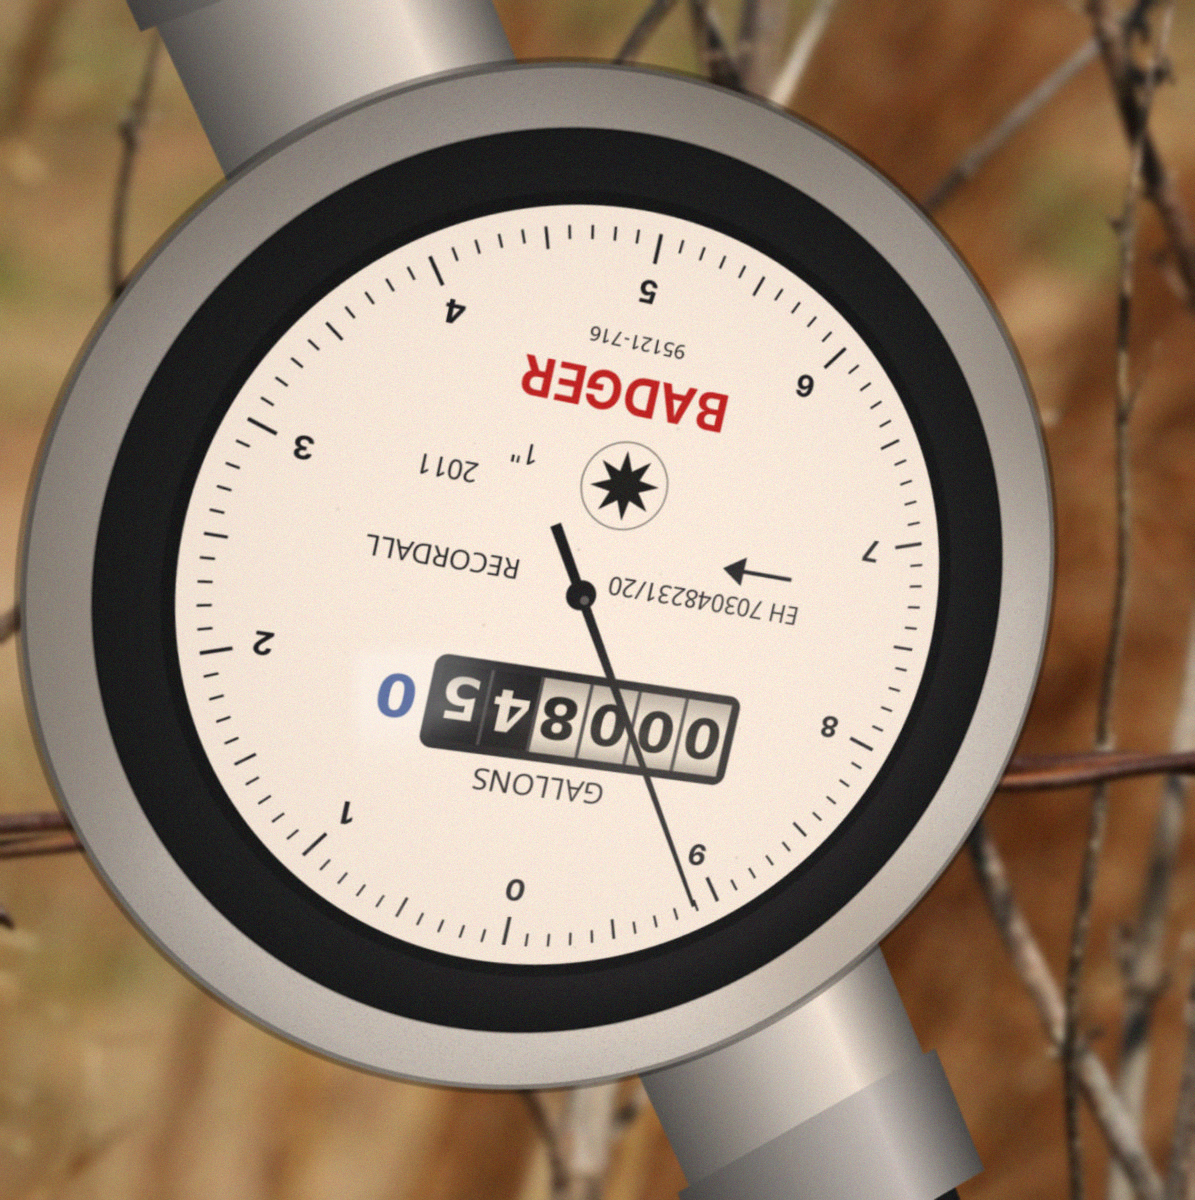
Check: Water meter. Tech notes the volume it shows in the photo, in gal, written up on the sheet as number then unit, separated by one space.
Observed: 8449.1 gal
